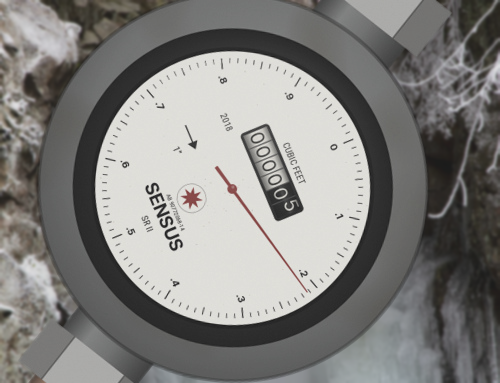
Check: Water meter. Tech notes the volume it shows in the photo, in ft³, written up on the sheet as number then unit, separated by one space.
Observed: 5.21 ft³
